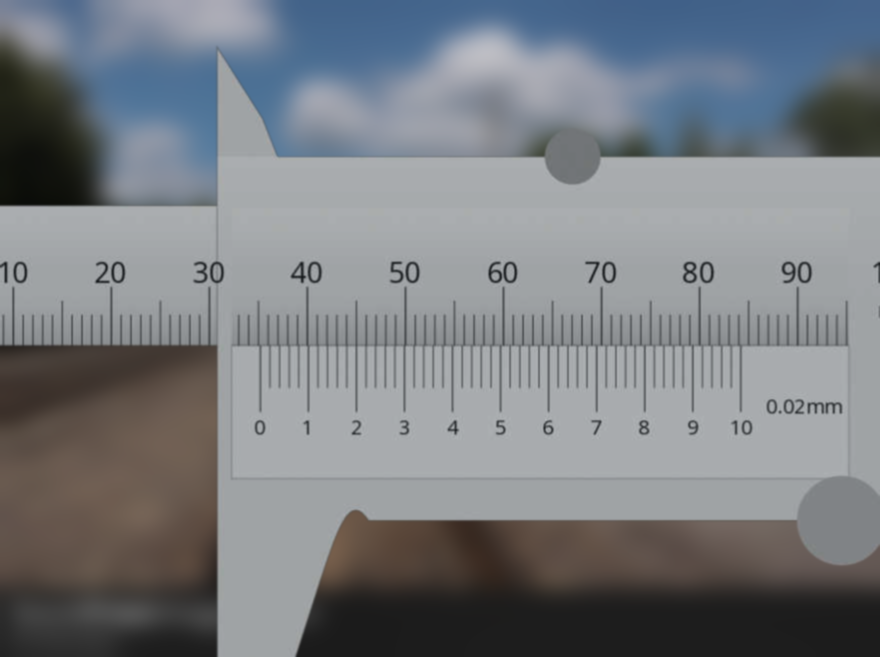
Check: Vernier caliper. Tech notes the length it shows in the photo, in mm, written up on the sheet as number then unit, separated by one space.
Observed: 35.2 mm
